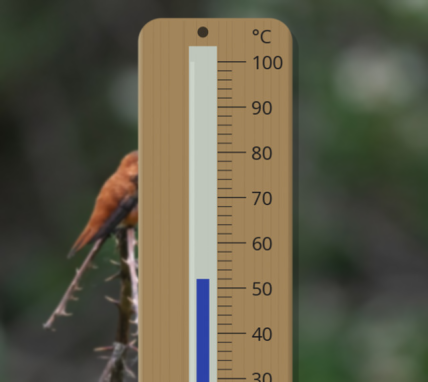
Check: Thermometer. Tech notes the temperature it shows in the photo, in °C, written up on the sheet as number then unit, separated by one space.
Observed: 52 °C
